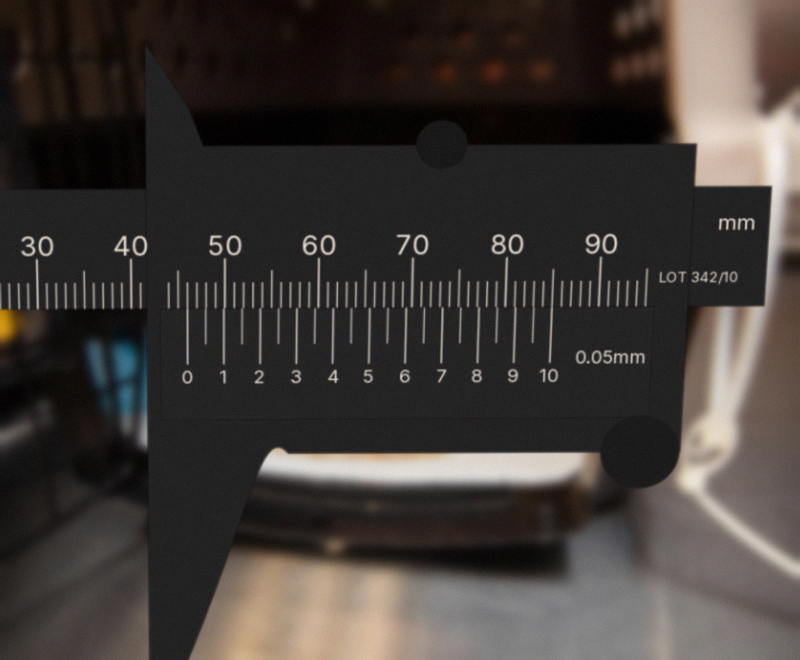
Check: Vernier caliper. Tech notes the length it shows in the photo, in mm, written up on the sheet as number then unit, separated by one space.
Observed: 46.0 mm
